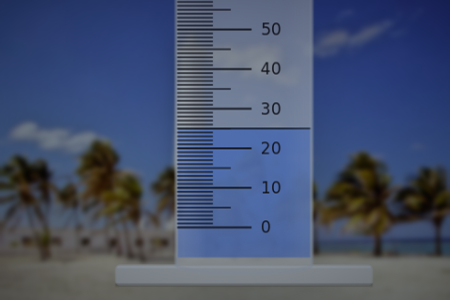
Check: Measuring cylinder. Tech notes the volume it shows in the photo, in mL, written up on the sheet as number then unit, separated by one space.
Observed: 25 mL
